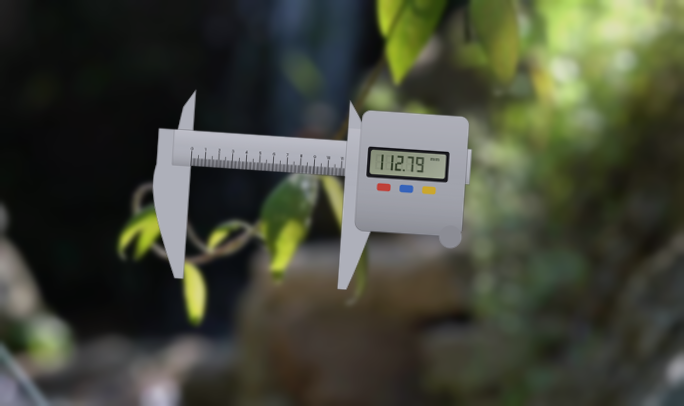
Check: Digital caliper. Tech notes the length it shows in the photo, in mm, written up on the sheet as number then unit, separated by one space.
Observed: 112.79 mm
